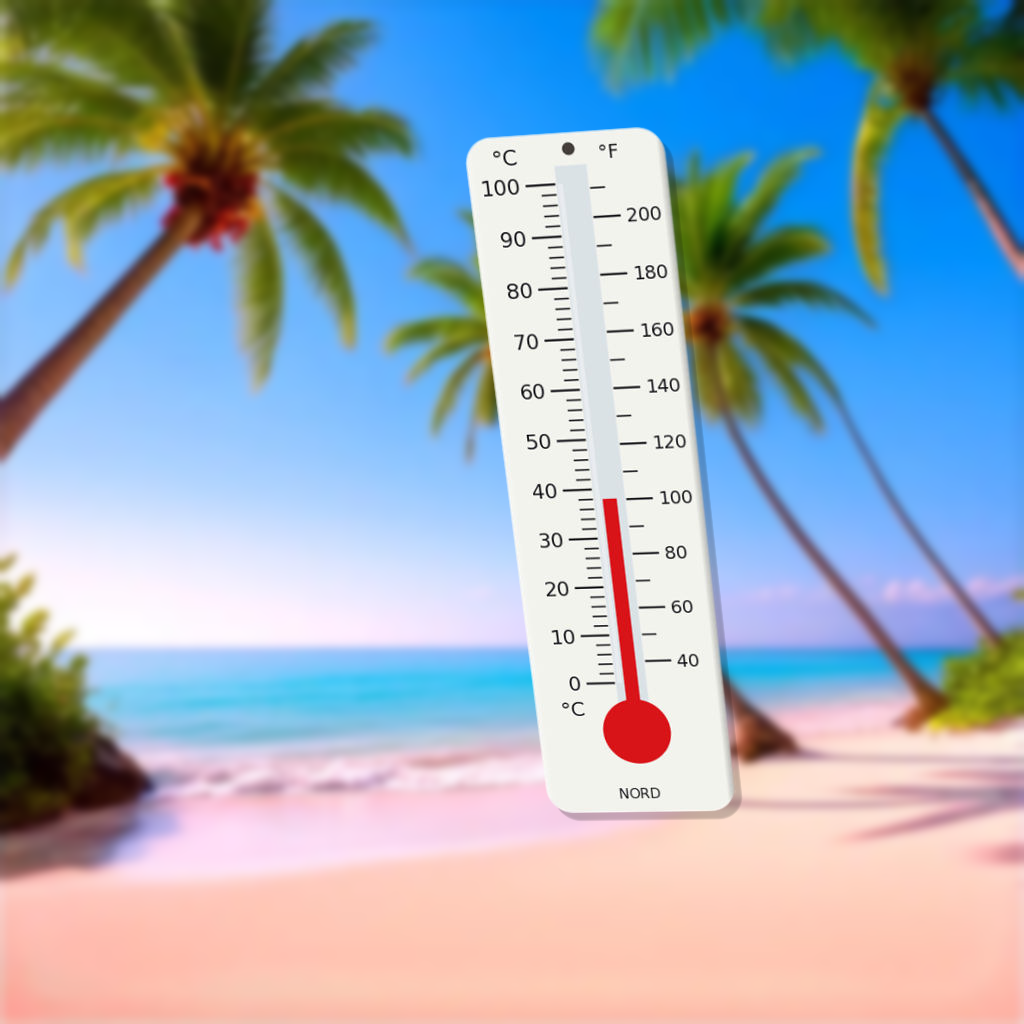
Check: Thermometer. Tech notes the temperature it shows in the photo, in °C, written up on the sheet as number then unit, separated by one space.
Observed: 38 °C
